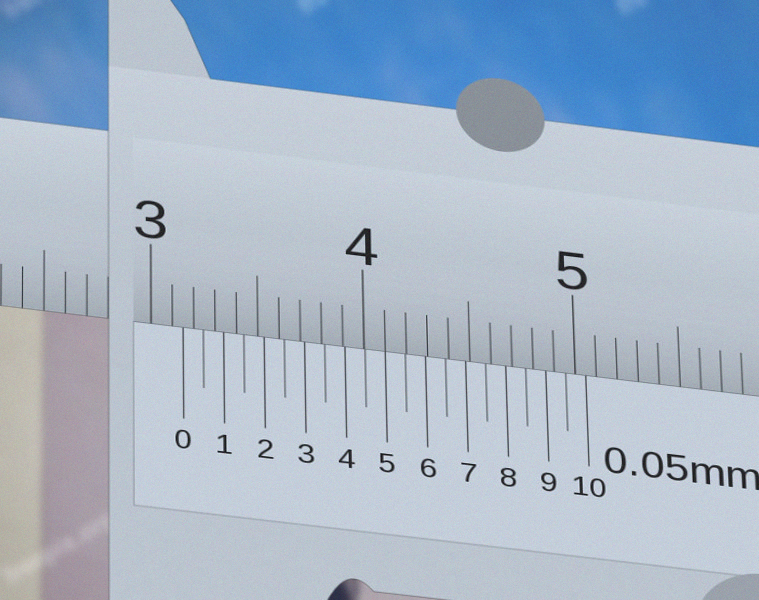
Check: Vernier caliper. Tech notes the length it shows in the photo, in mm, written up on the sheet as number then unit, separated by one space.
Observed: 31.5 mm
